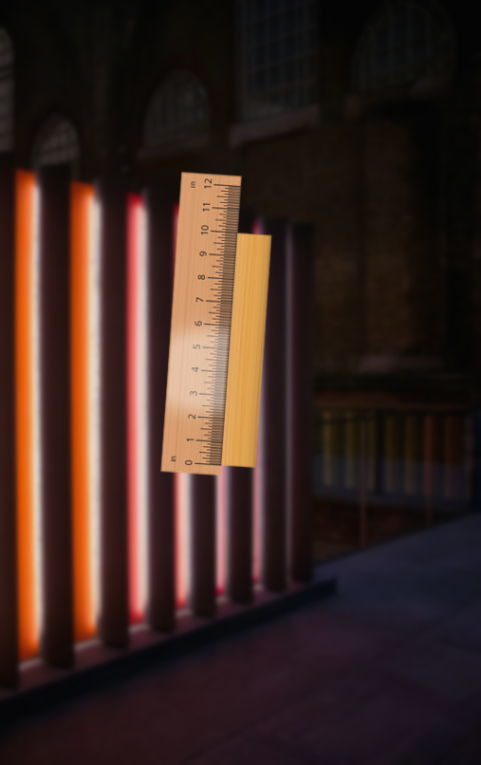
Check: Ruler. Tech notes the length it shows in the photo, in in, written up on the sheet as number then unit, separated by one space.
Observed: 10 in
